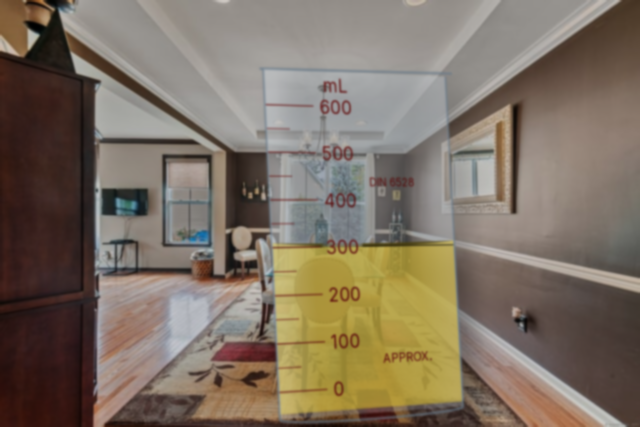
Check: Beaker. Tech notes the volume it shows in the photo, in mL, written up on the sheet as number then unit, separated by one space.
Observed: 300 mL
